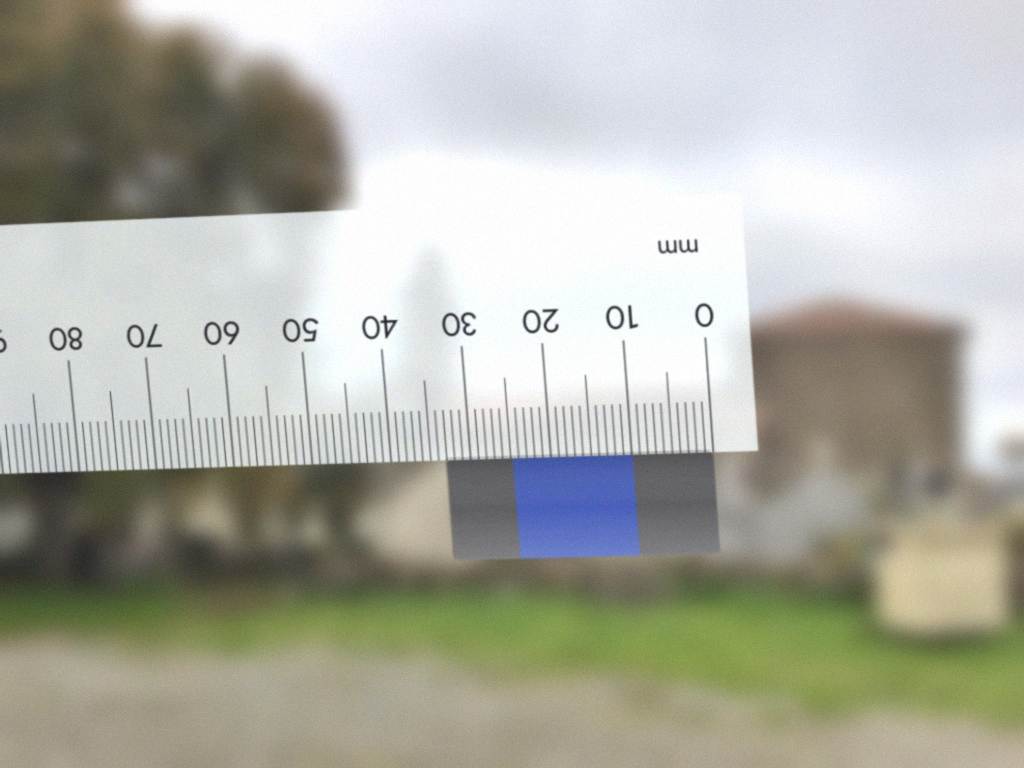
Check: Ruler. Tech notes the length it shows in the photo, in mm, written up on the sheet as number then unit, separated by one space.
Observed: 33 mm
